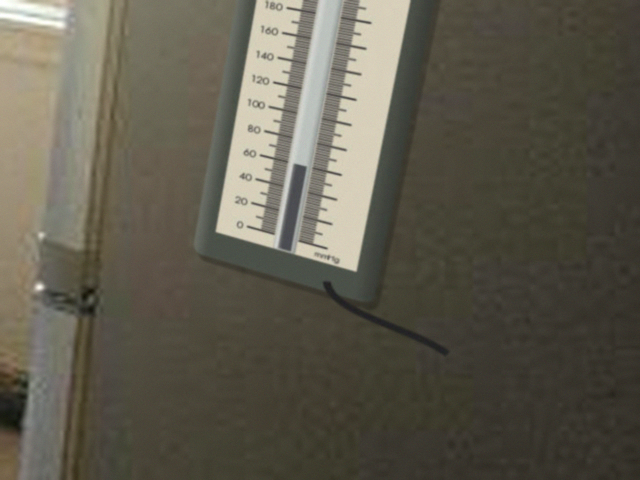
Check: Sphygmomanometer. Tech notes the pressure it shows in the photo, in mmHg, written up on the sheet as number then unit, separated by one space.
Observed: 60 mmHg
